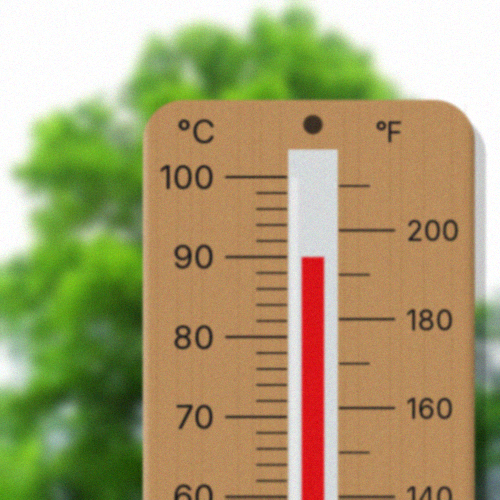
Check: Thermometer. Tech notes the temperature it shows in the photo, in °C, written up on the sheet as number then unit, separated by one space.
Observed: 90 °C
